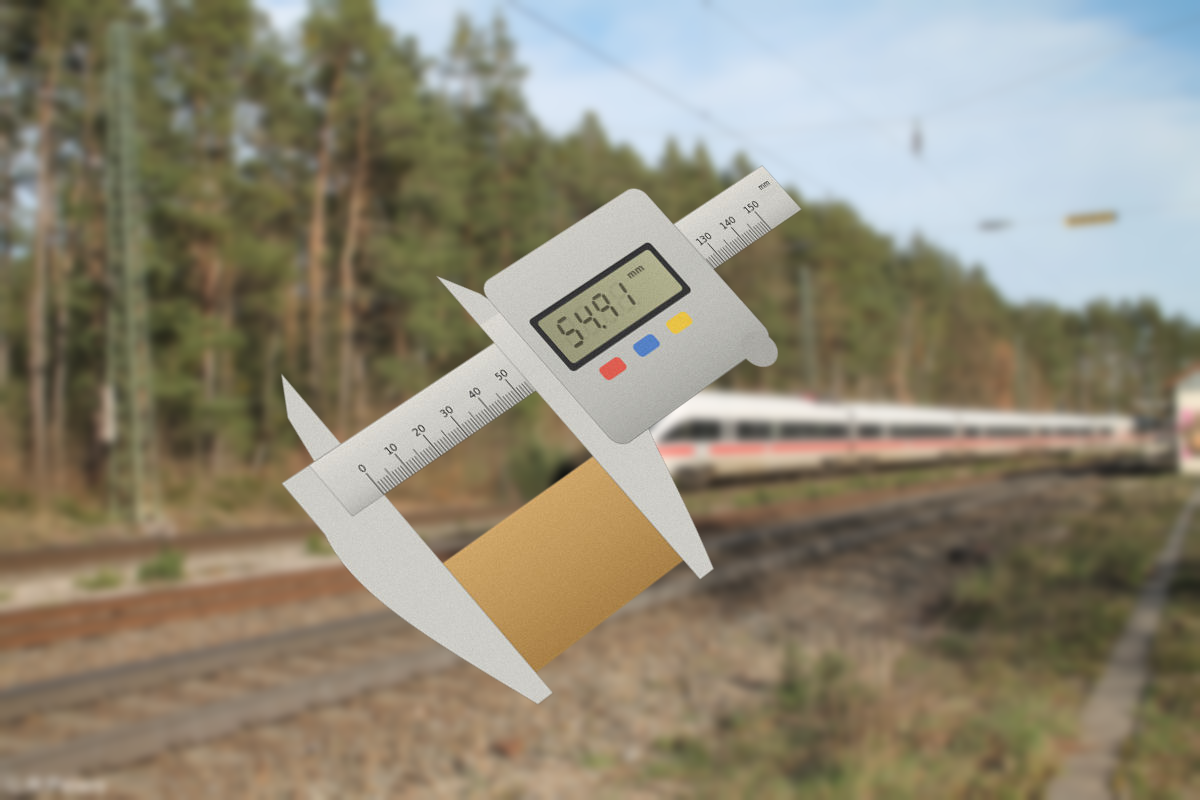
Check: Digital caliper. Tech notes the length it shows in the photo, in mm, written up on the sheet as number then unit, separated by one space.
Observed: 54.91 mm
